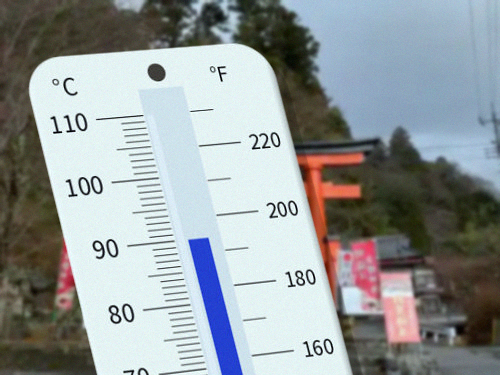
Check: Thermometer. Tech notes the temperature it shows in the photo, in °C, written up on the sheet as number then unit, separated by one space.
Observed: 90 °C
